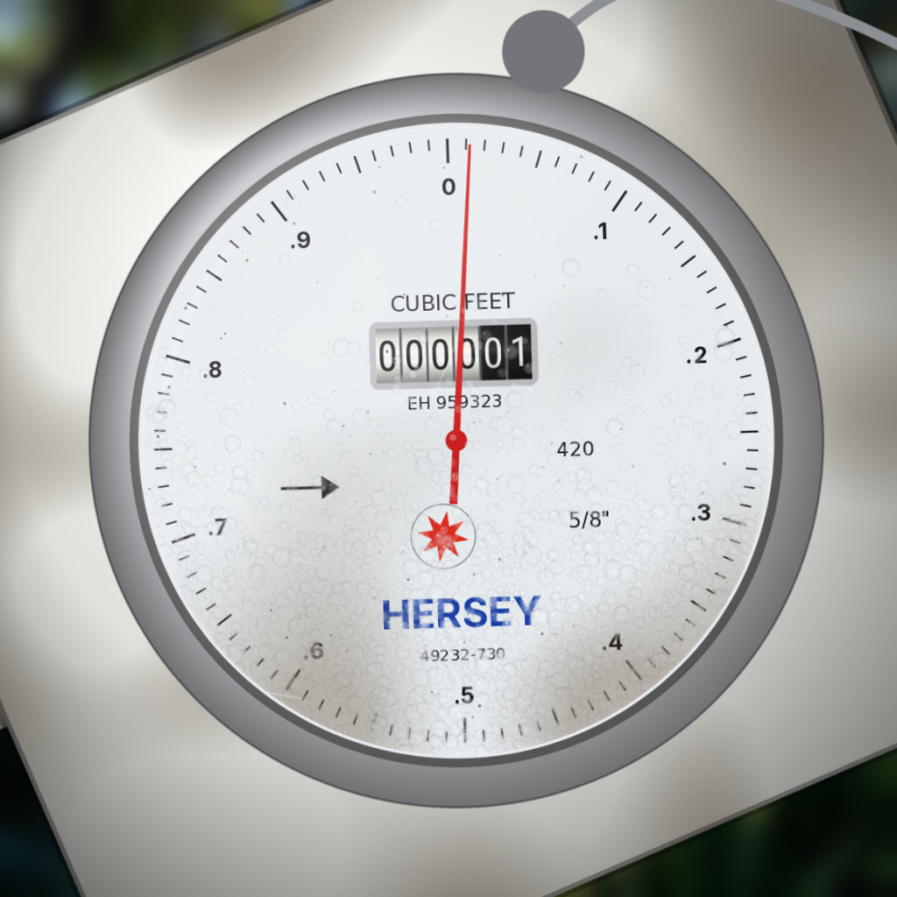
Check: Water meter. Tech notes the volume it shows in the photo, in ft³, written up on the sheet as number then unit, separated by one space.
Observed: 1.01 ft³
